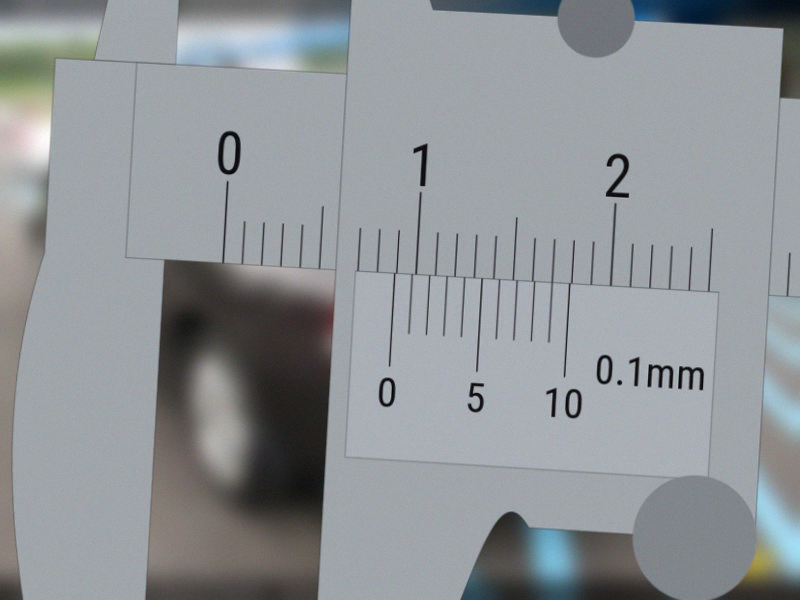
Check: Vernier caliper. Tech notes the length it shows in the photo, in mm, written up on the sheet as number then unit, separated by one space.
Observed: 8.9 mm
